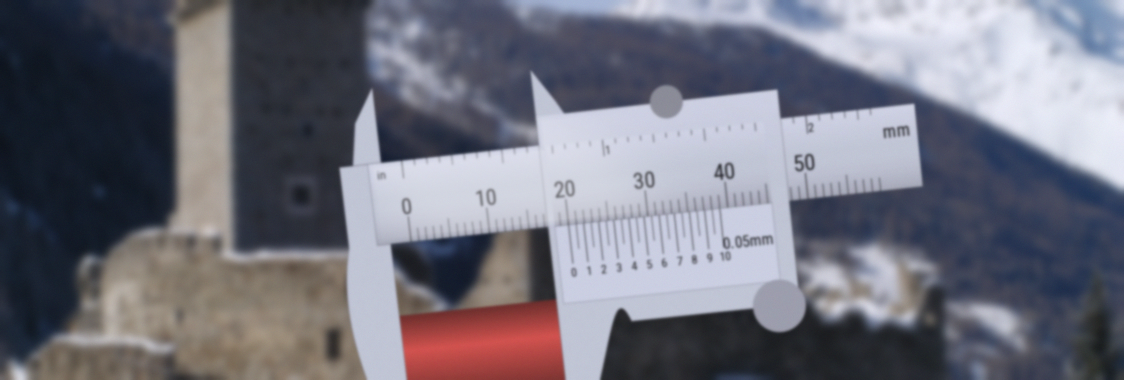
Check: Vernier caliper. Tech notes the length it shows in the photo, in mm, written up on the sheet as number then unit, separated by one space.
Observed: 20.0 mm
